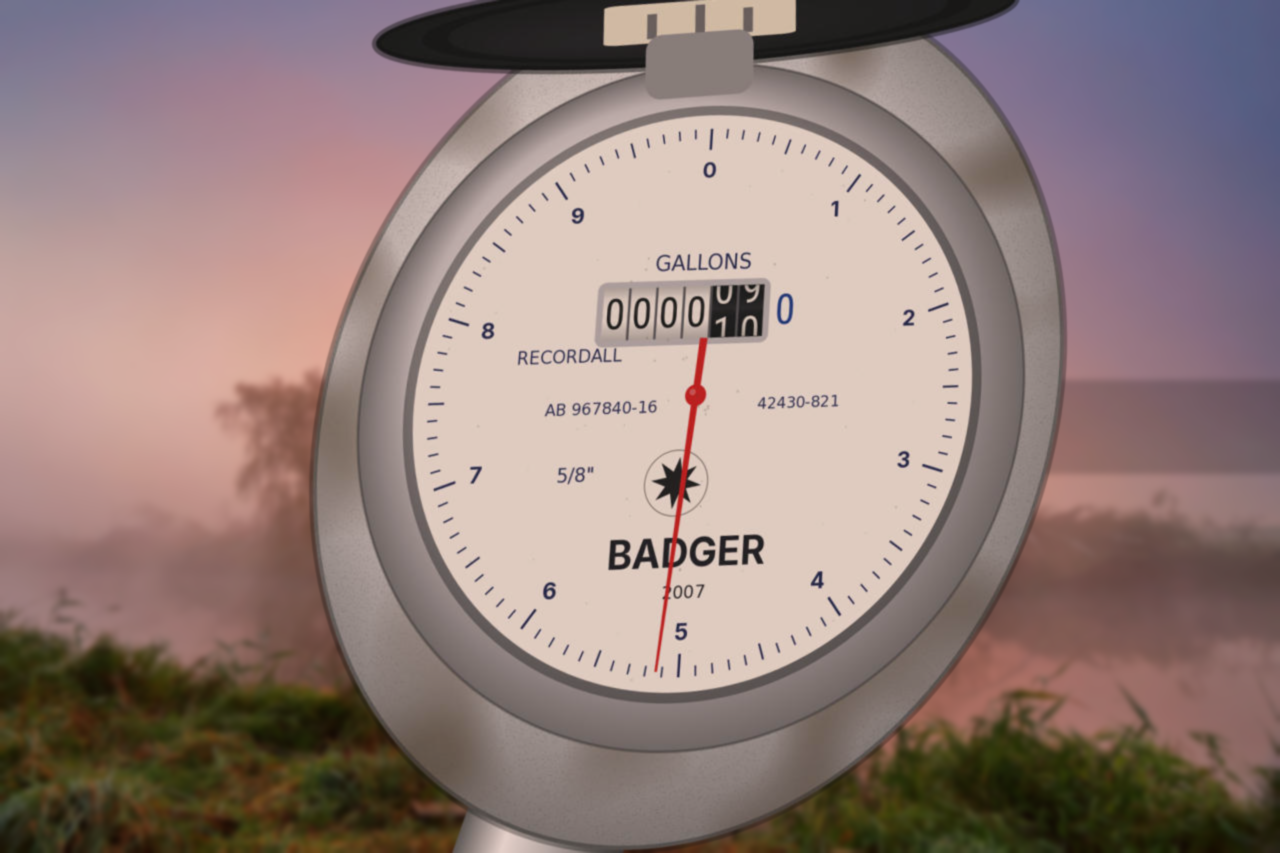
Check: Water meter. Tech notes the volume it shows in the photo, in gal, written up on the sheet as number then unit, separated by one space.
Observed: 95.1 gal
